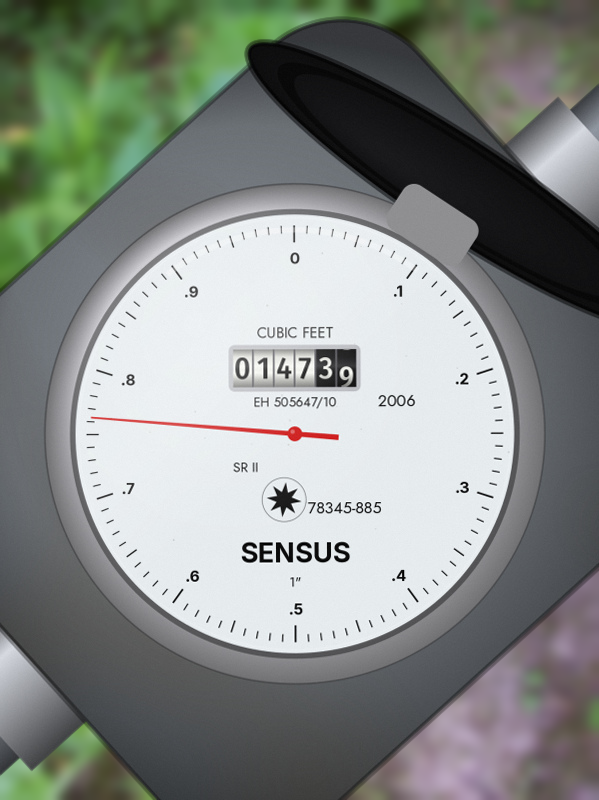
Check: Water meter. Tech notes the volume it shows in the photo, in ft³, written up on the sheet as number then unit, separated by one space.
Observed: 14738.76 ft³
